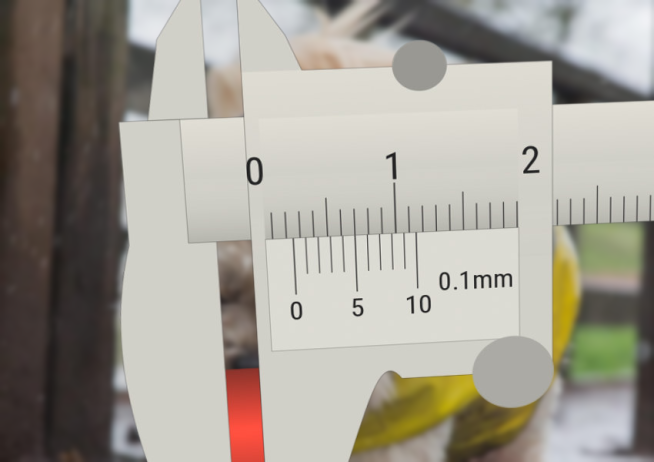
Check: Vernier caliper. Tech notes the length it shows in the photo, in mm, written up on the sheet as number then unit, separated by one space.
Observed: 2.5 mm
